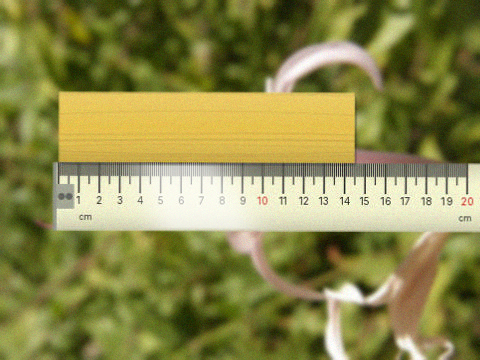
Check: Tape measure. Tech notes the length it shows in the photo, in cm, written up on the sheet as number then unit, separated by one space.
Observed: 14.5 cm
